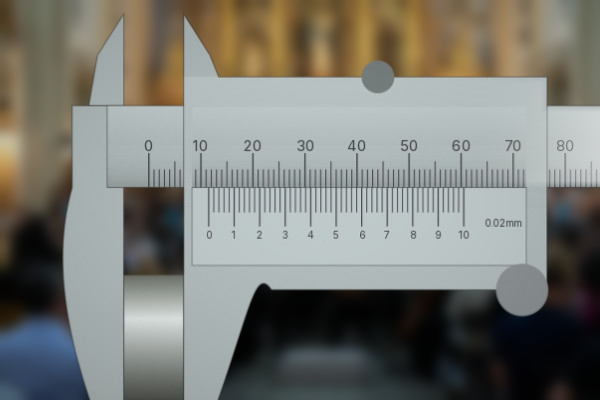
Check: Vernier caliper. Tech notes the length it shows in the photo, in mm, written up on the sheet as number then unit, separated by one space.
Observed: 11.5 mm
